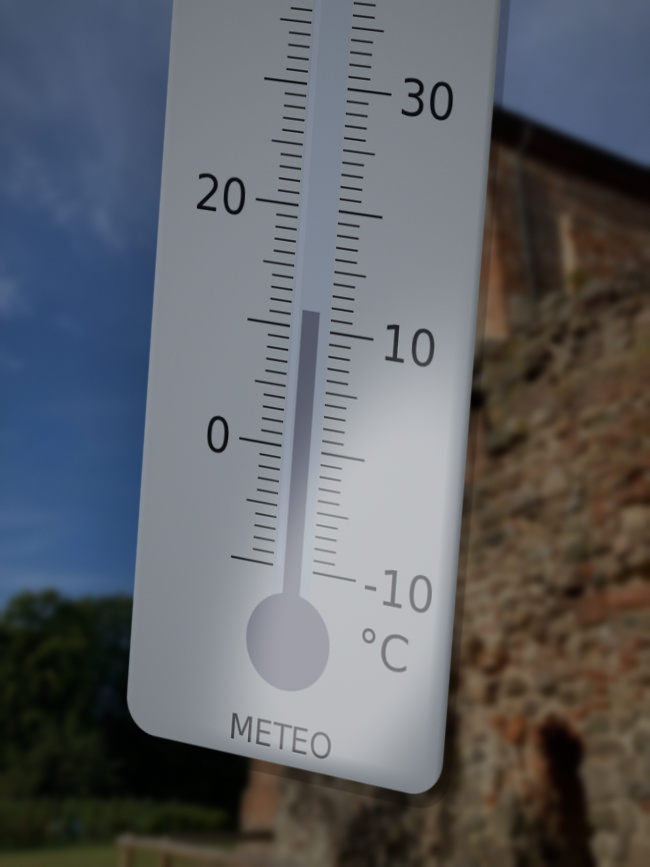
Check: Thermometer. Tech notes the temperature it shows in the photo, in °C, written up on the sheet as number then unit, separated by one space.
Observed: 11.5 °C
